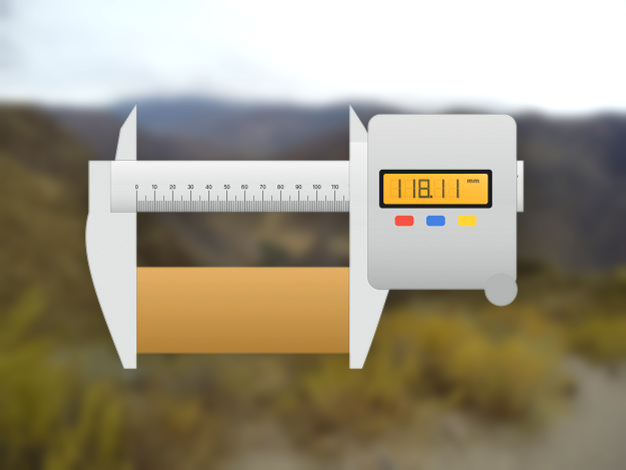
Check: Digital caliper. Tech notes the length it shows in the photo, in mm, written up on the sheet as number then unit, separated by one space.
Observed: 118.11 mm
